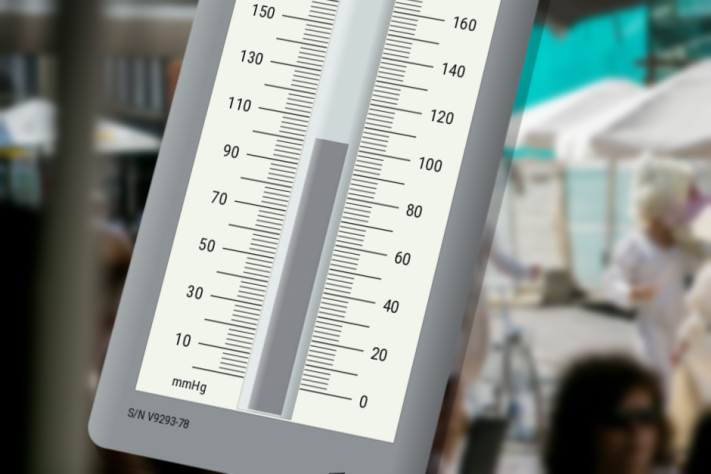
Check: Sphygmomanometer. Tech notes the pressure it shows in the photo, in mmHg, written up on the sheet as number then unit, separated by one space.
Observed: 102 mmHg
